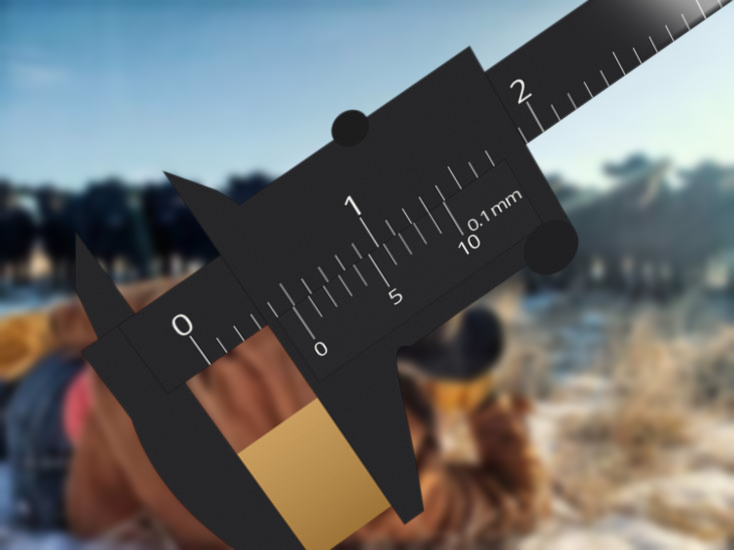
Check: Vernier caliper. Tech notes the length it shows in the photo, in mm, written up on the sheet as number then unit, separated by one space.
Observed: 4.9 mm
